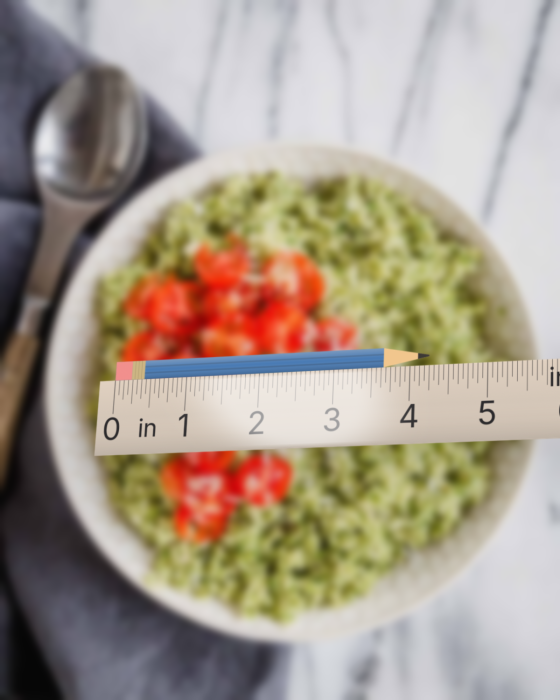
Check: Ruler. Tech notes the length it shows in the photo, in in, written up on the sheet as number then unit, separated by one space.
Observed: 4.25 in
